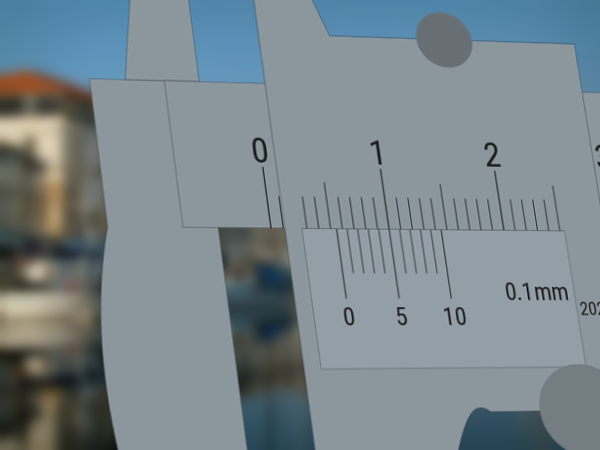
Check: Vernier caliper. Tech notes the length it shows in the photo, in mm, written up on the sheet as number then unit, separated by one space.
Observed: 5.5 mm
